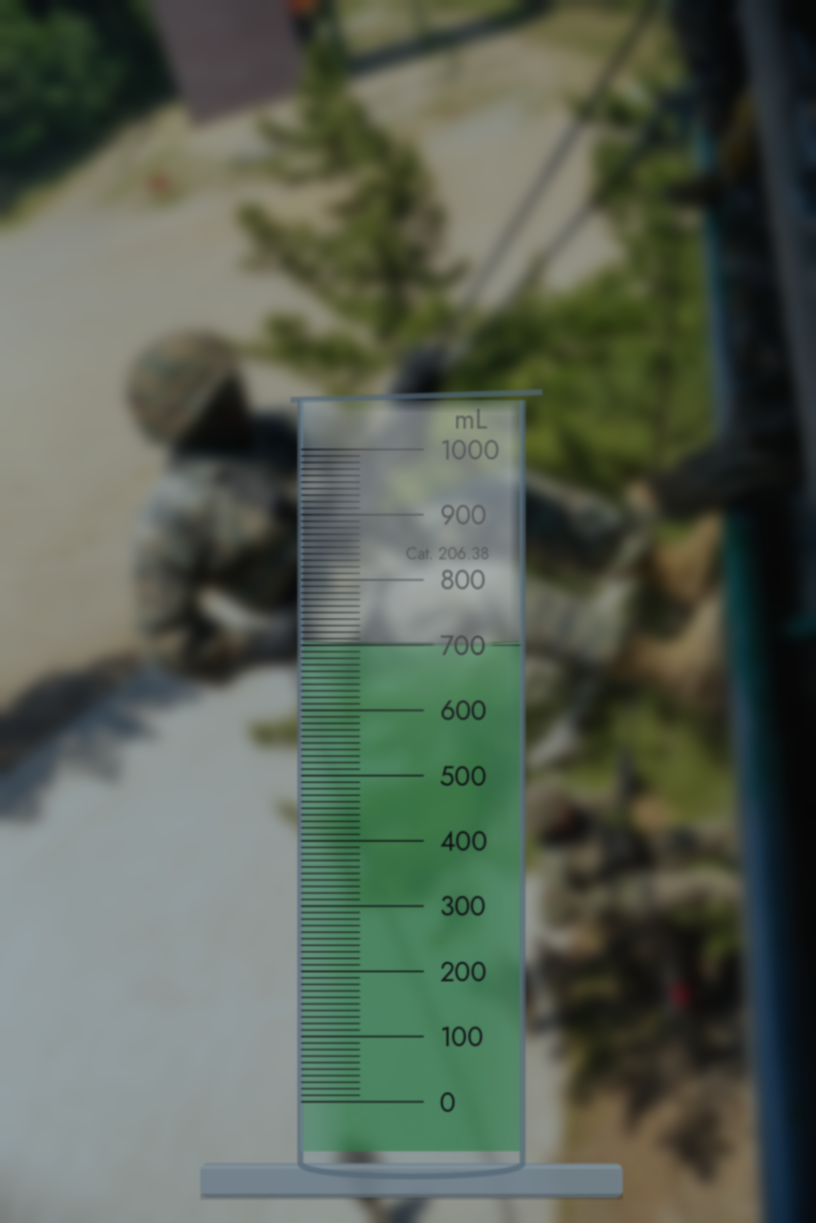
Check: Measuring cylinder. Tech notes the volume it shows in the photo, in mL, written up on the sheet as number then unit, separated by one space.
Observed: 700 mL
